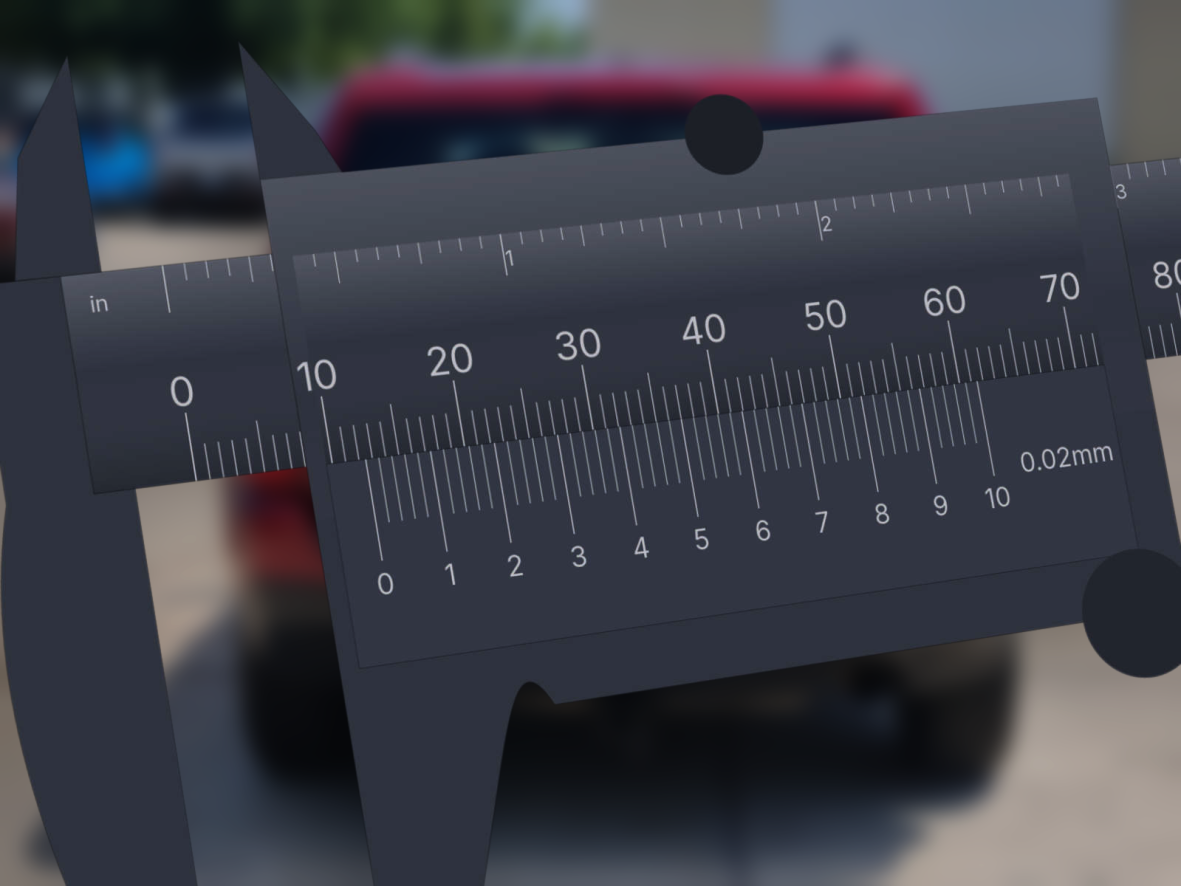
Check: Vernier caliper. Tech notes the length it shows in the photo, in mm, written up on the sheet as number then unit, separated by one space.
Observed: 12.5 mm
